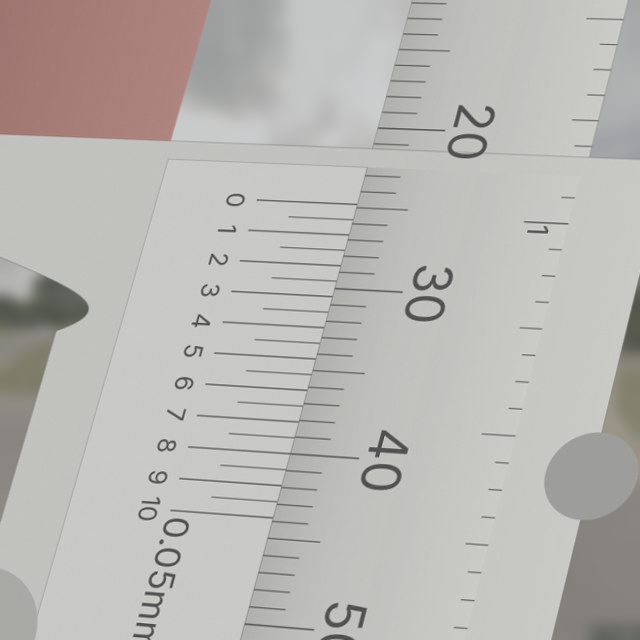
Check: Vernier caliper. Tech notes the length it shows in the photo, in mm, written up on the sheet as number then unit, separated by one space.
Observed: 24.8 mm
